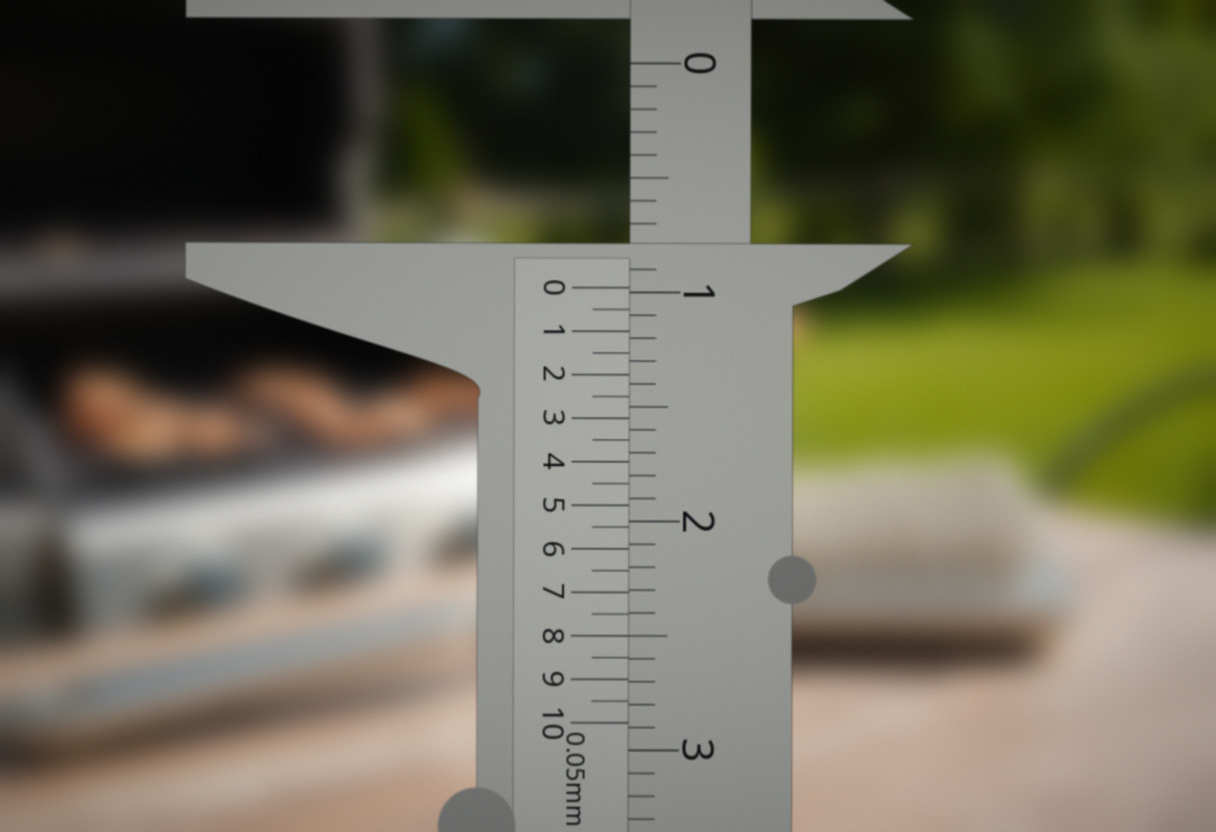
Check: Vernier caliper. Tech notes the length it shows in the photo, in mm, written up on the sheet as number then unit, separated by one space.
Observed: 9.8 mm
